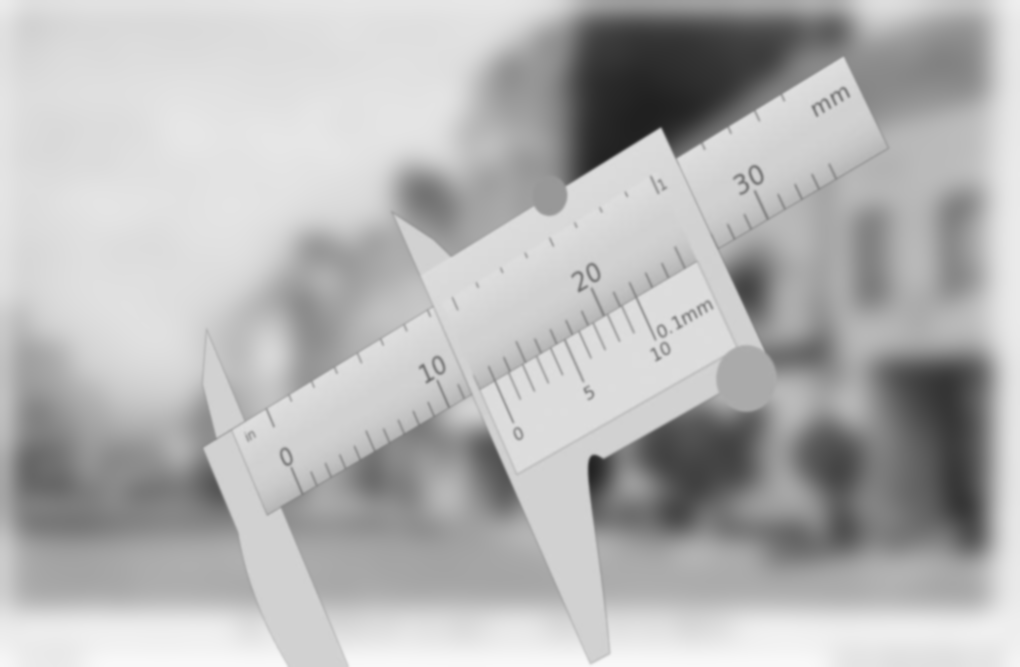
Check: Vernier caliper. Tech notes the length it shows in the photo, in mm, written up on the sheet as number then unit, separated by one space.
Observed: 13.0 mm
